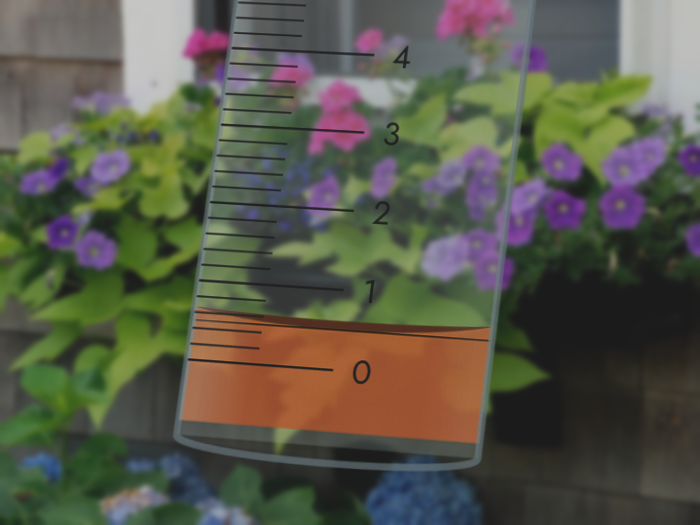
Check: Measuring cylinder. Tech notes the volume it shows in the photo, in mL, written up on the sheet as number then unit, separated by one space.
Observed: 0.5 mL
